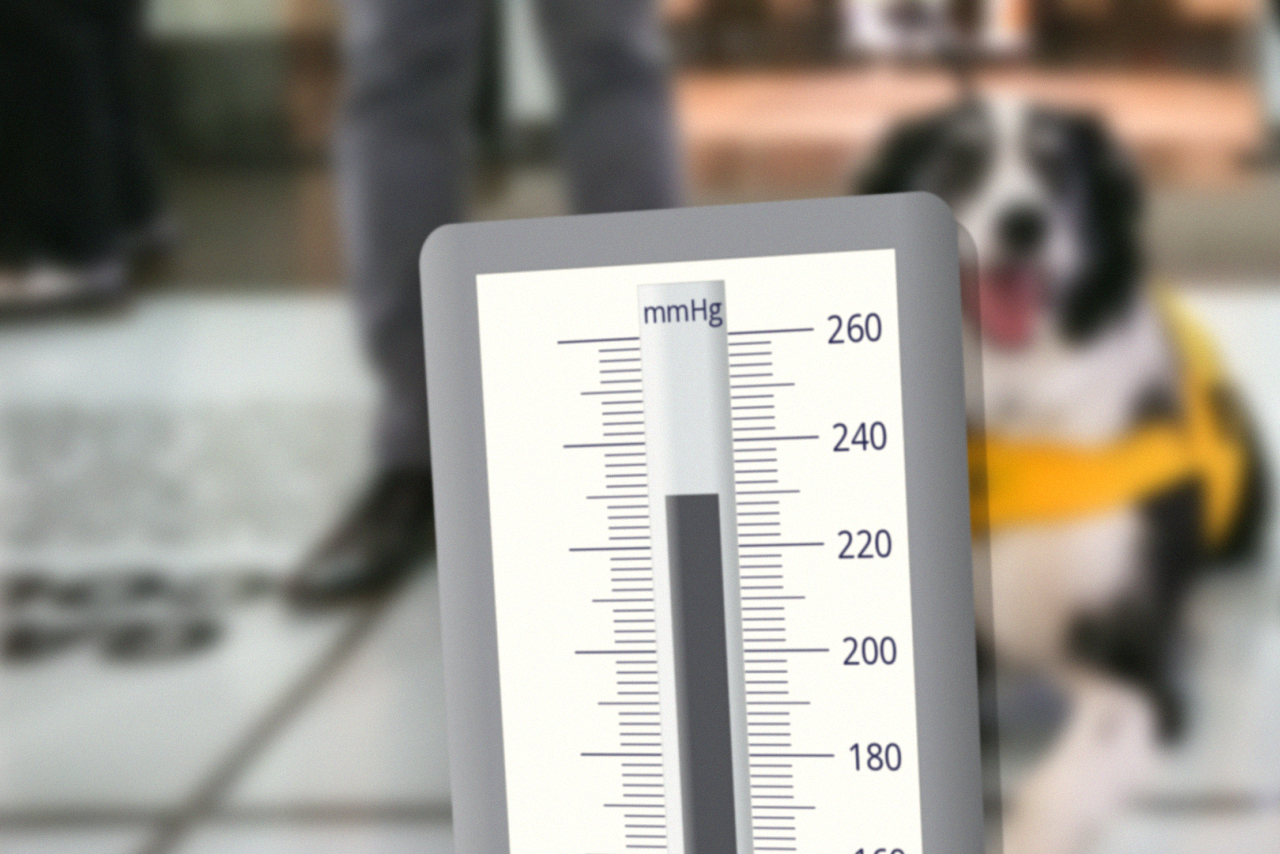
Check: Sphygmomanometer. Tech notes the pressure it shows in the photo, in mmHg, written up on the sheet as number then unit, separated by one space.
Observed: 230 mmHg
